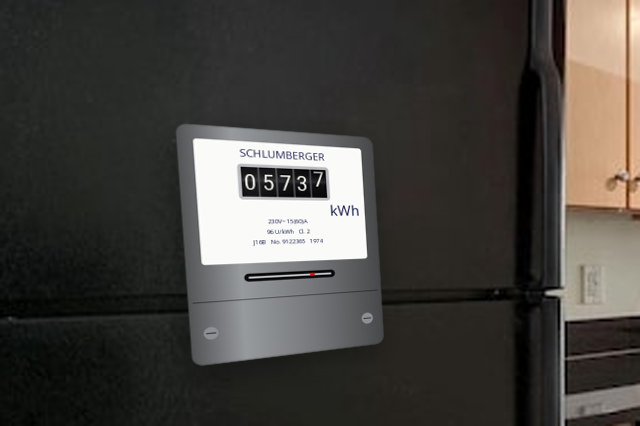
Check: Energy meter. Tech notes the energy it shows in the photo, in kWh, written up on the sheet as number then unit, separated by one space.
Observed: 5737 kWh
